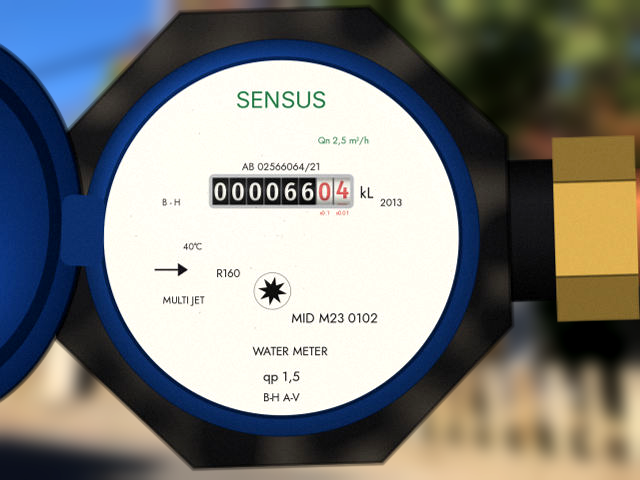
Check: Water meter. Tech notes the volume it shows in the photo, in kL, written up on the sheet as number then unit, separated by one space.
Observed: 66.04 kL
